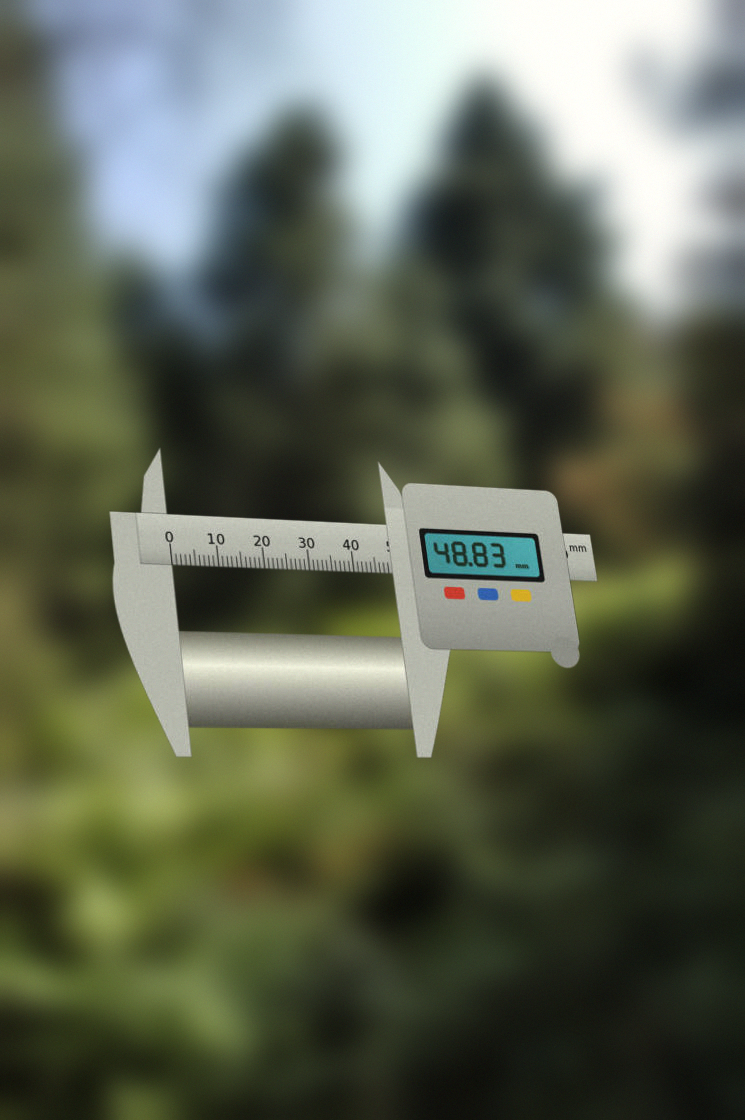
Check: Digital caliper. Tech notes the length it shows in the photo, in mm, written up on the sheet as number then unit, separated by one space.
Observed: 48.83 mm
